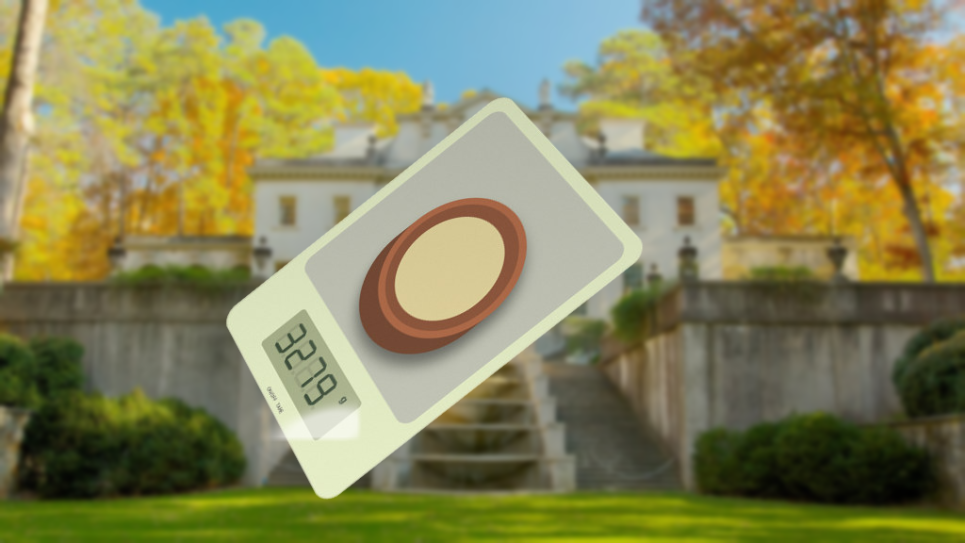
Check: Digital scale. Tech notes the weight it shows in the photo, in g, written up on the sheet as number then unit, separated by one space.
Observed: 3279 g
